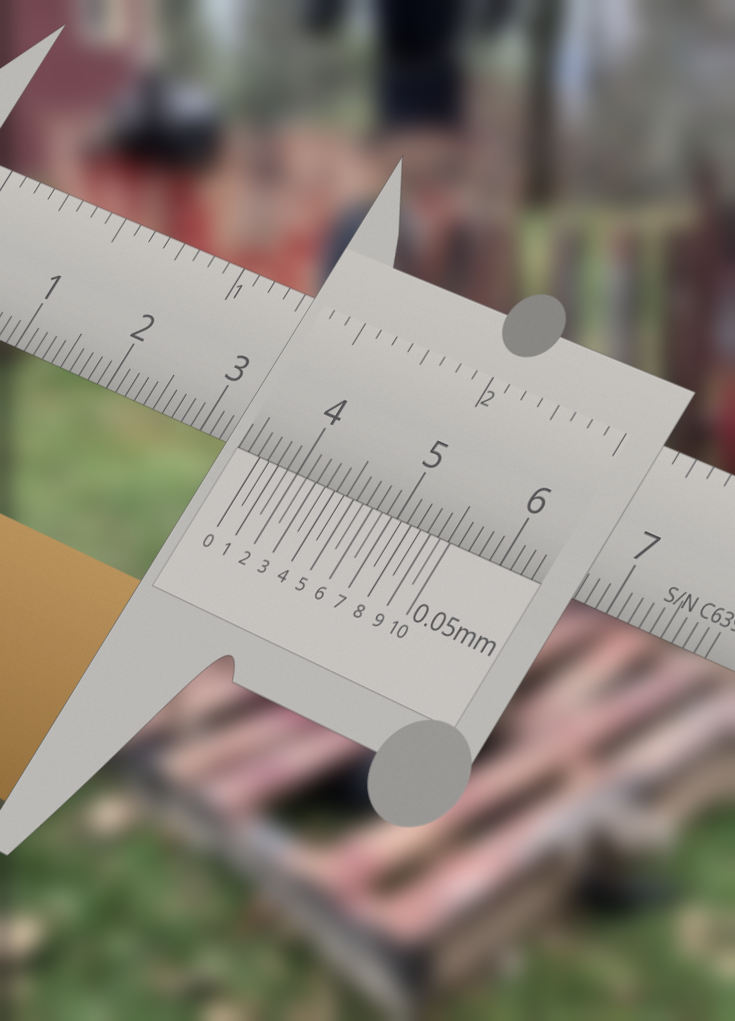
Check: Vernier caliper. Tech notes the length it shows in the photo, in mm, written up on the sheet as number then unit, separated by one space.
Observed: 36.2 mm
